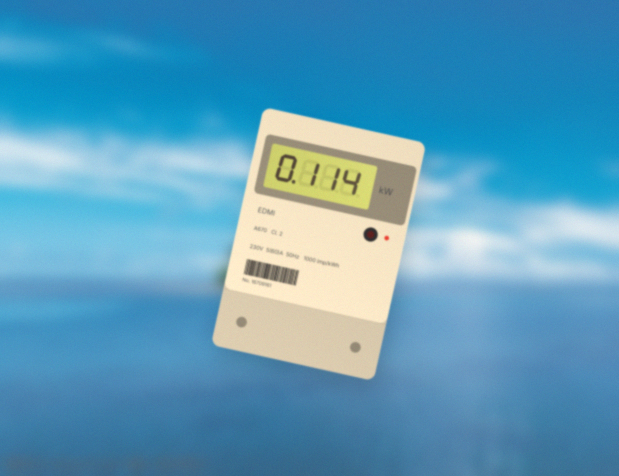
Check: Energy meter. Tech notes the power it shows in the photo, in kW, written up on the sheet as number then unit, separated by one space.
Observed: 0.114 kW
